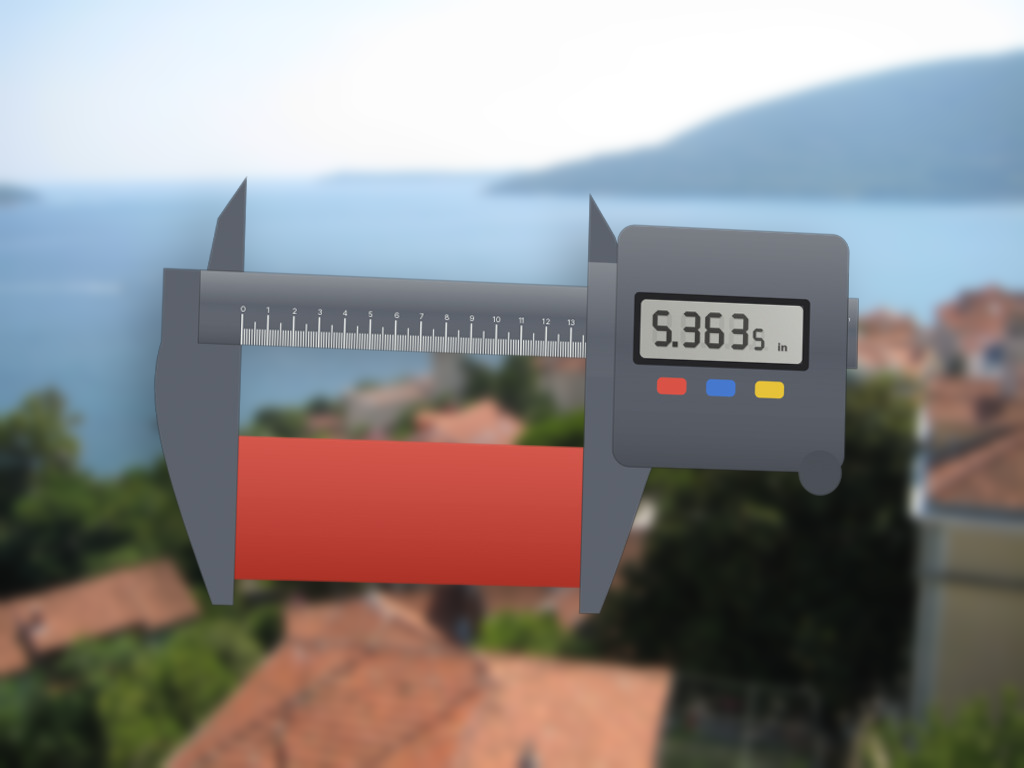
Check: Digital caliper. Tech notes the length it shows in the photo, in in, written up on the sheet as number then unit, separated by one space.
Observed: 5.3635 in
